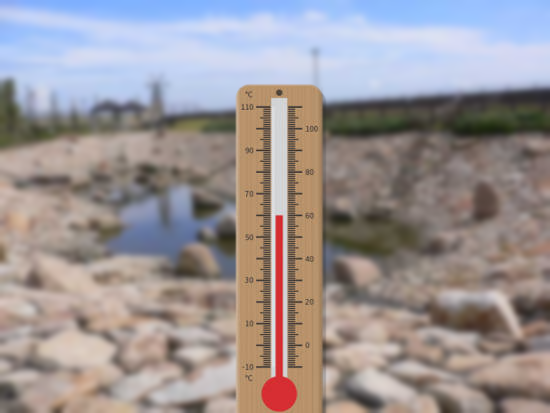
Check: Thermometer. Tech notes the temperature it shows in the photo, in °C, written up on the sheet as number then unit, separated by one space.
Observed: 60 °C
